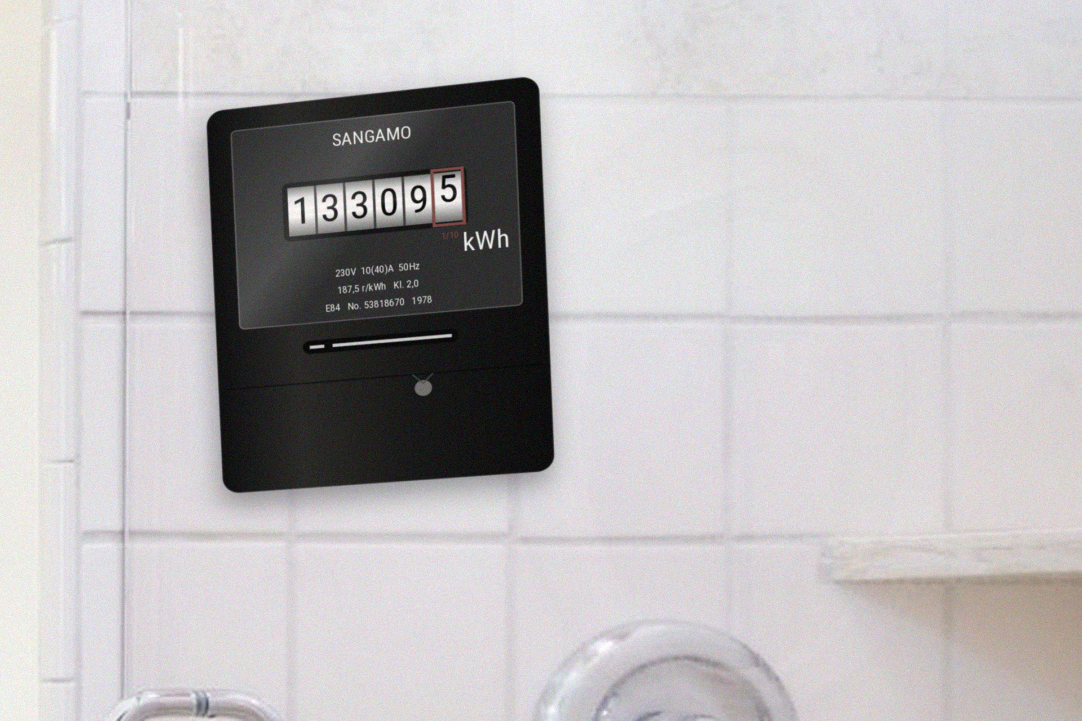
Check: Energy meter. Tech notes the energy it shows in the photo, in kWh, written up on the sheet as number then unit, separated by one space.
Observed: 13309.5 kWh
